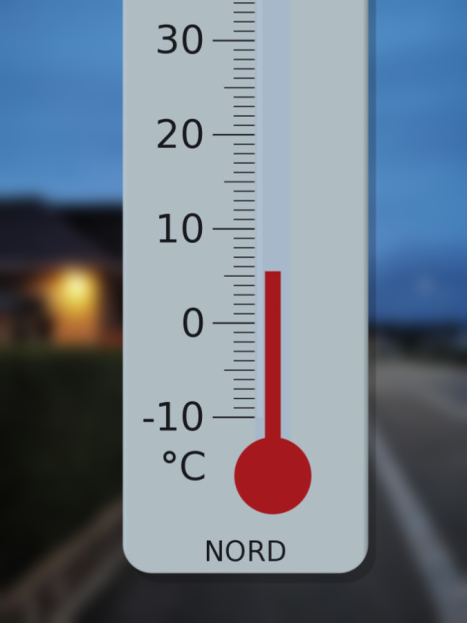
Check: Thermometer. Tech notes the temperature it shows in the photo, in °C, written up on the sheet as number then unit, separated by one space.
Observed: 5.5 °C
